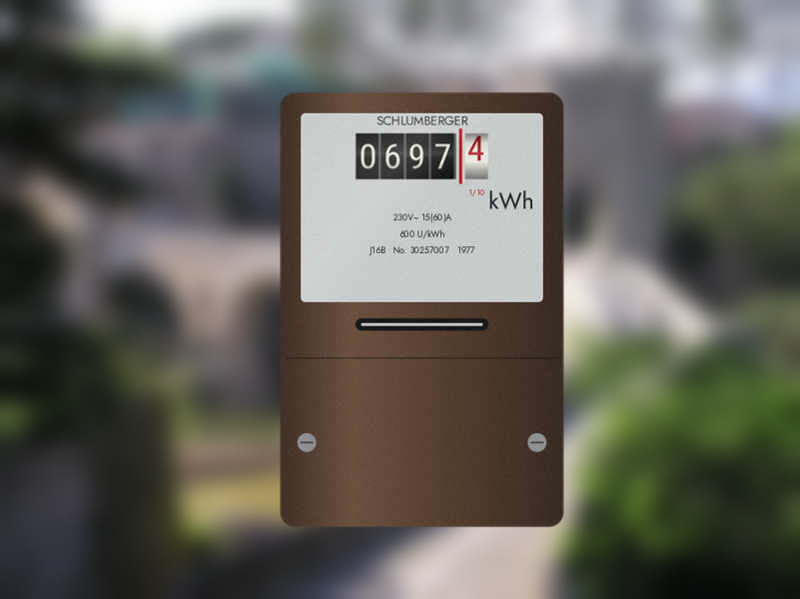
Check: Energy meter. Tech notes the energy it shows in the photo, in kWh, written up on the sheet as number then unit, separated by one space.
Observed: 697.4 kWh
